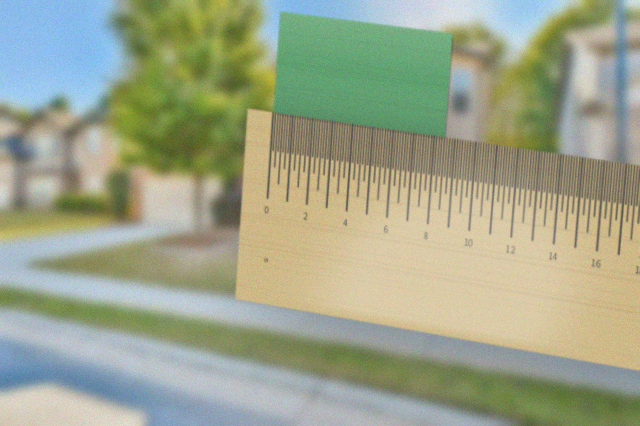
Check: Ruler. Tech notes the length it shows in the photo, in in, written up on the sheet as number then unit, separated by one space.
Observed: 8.5 in
